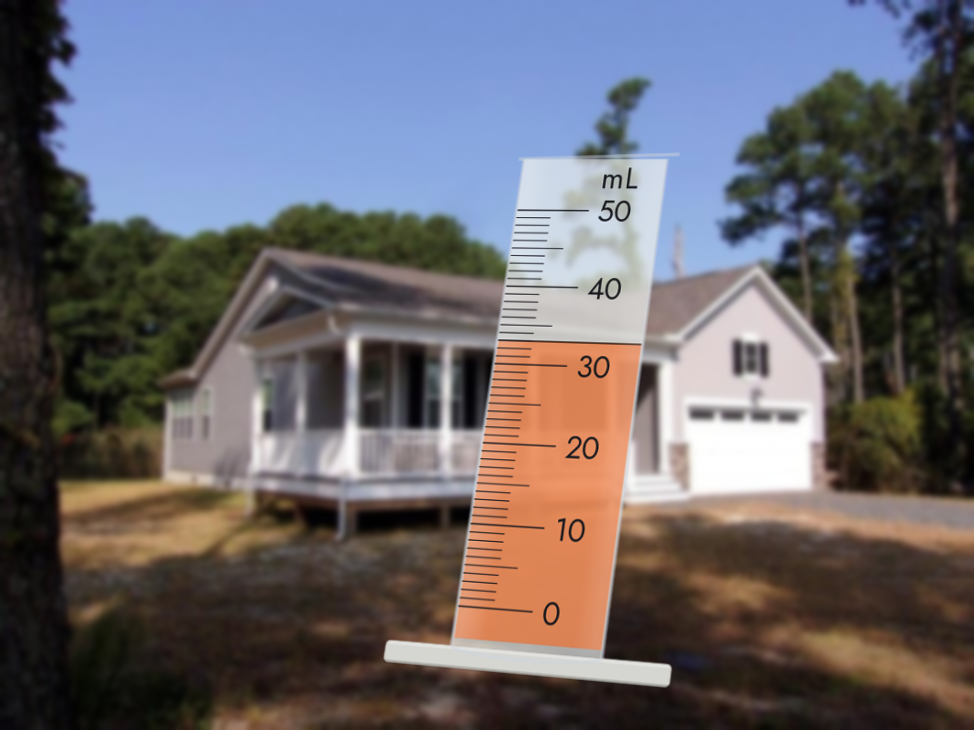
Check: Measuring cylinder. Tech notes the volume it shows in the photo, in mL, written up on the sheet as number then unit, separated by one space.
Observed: 33 mL
